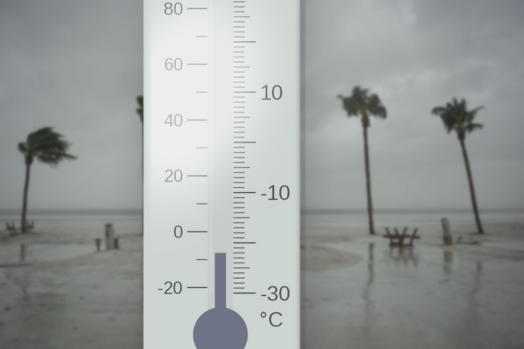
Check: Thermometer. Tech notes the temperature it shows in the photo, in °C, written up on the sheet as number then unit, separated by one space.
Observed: -22 °C
